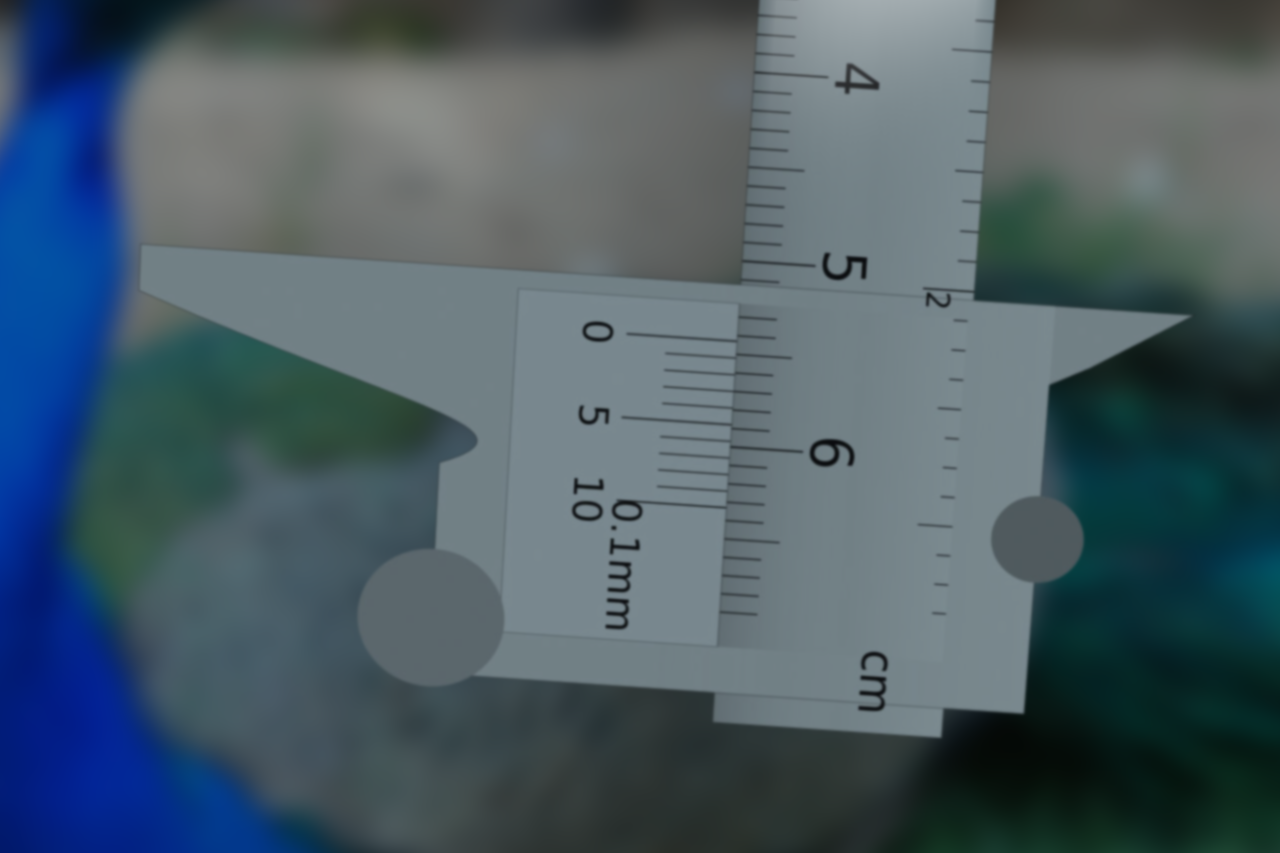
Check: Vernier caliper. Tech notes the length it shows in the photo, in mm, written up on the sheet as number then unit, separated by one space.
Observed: 54.3 mm
